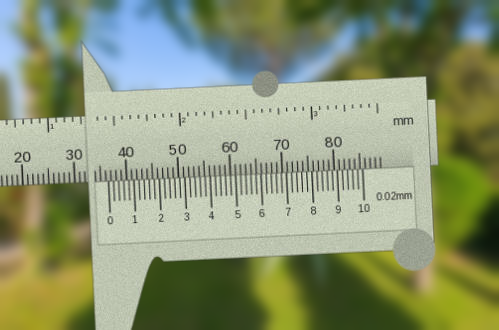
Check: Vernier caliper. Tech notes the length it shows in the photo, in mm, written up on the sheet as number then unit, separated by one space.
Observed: 36.5 mm
